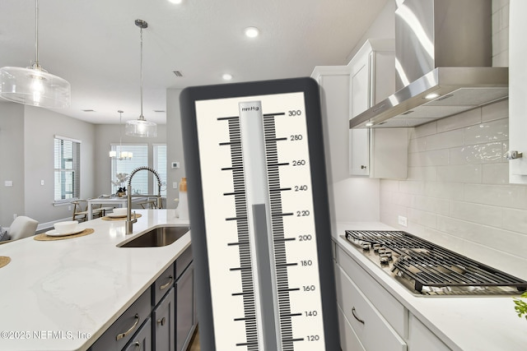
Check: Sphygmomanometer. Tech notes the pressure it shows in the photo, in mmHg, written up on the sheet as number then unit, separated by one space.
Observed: 230 mmHg
